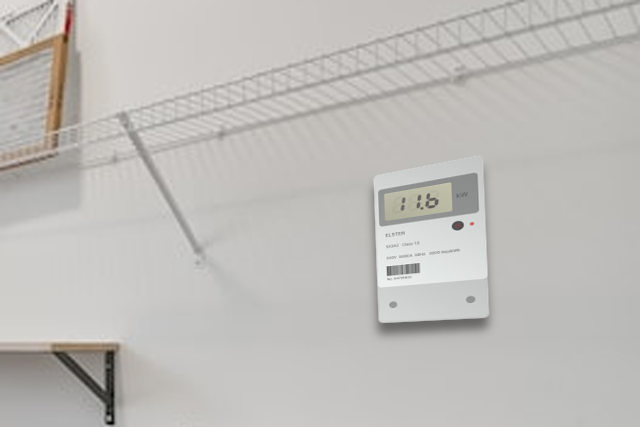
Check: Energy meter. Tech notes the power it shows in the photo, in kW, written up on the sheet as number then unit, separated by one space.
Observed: 11.6 kW
